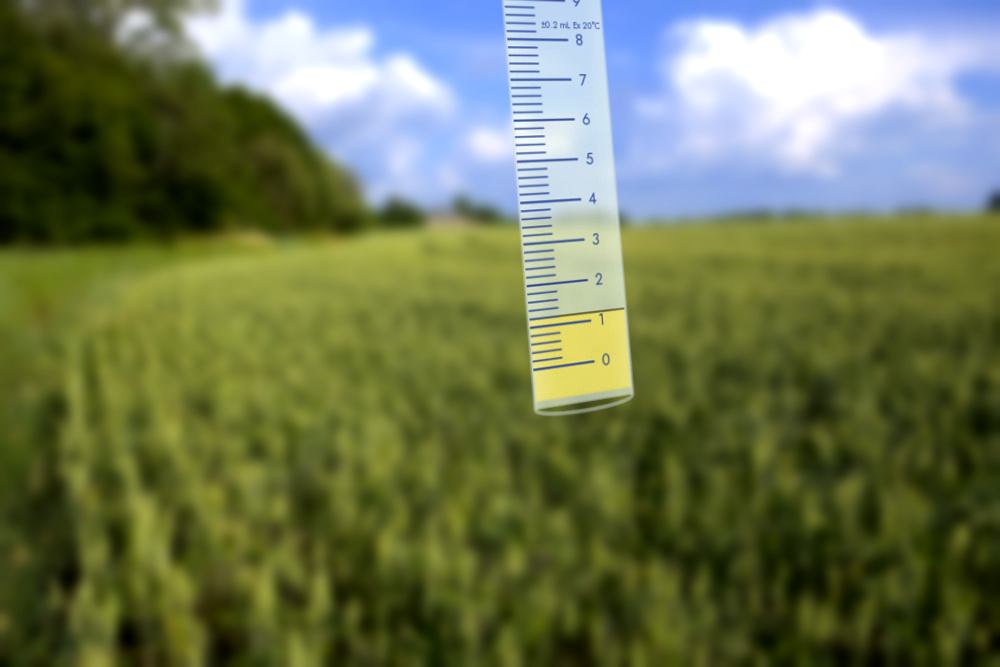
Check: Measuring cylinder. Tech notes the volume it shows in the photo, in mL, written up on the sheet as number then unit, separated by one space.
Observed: 1.2 mL
